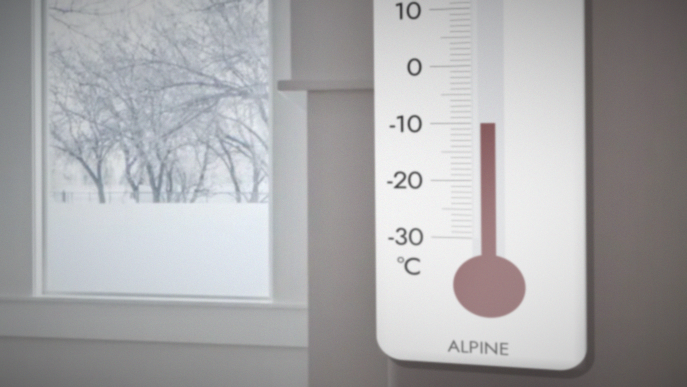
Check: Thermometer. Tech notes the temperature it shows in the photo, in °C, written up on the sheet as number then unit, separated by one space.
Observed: -10 °C
